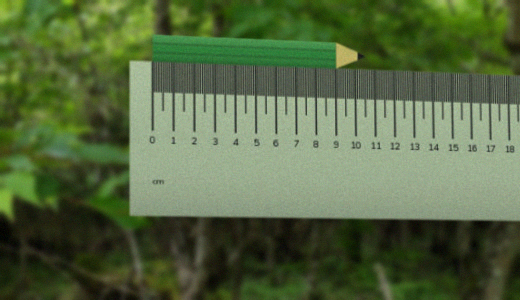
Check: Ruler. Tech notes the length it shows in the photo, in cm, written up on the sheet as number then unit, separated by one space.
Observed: 10.5 cm
